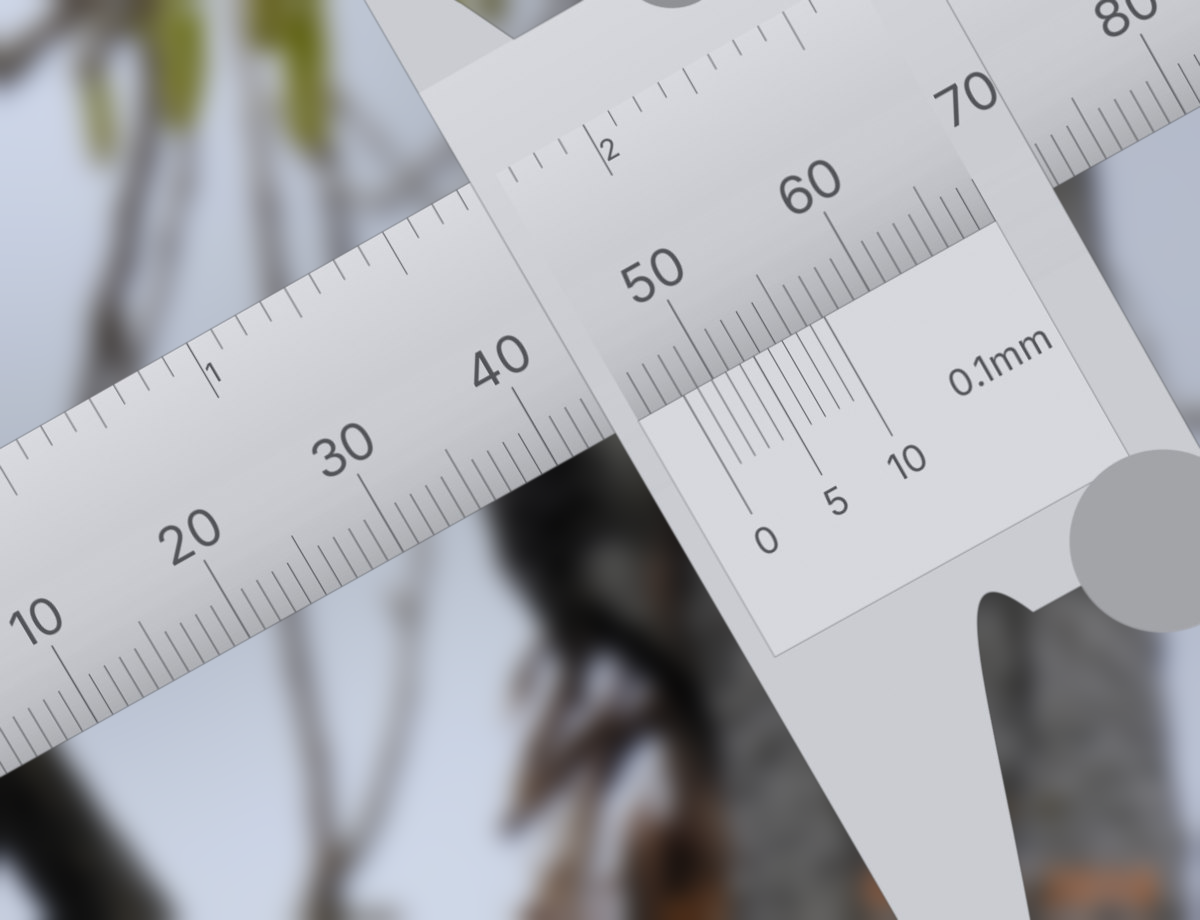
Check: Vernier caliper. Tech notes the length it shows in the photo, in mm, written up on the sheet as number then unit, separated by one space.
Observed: 48.1 mm
